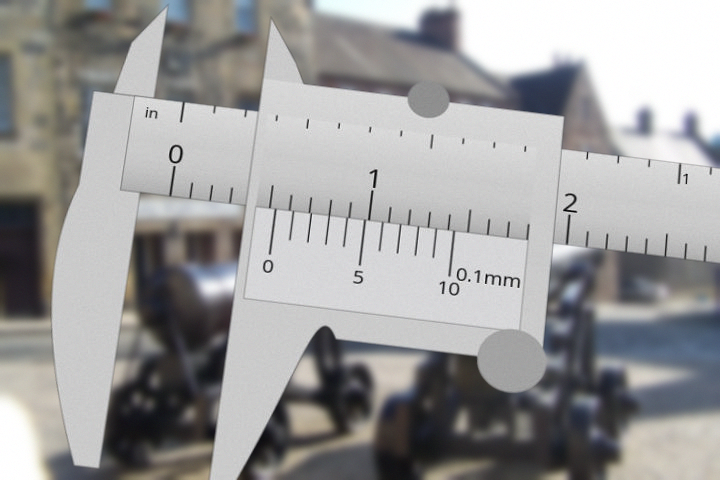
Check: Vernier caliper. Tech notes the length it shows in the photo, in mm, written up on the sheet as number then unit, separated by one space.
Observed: 5.3 mm
